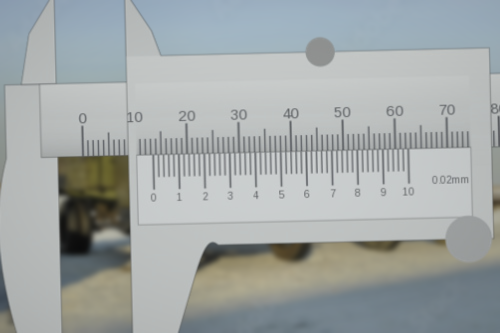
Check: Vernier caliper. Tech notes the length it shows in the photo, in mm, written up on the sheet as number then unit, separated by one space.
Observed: 13.5 mm
